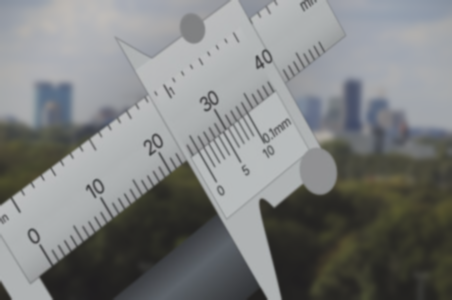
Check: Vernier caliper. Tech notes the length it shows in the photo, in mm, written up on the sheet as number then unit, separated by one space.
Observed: 25.0 mm
